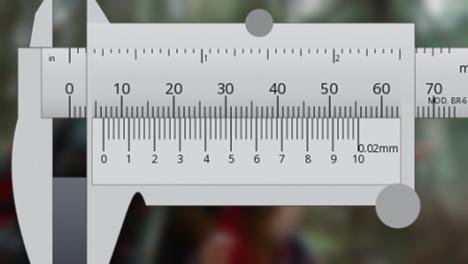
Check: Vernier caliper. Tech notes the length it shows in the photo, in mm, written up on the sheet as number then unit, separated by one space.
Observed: 6.5 mm
